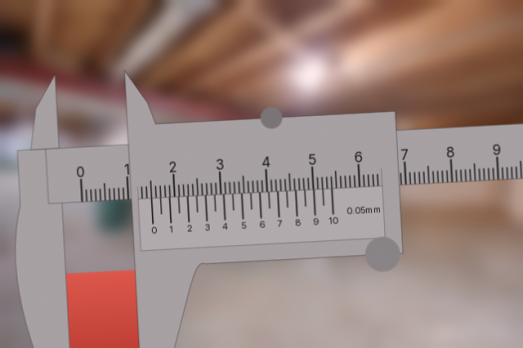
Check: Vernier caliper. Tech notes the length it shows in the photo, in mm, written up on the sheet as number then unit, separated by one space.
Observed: 15.0 mm
